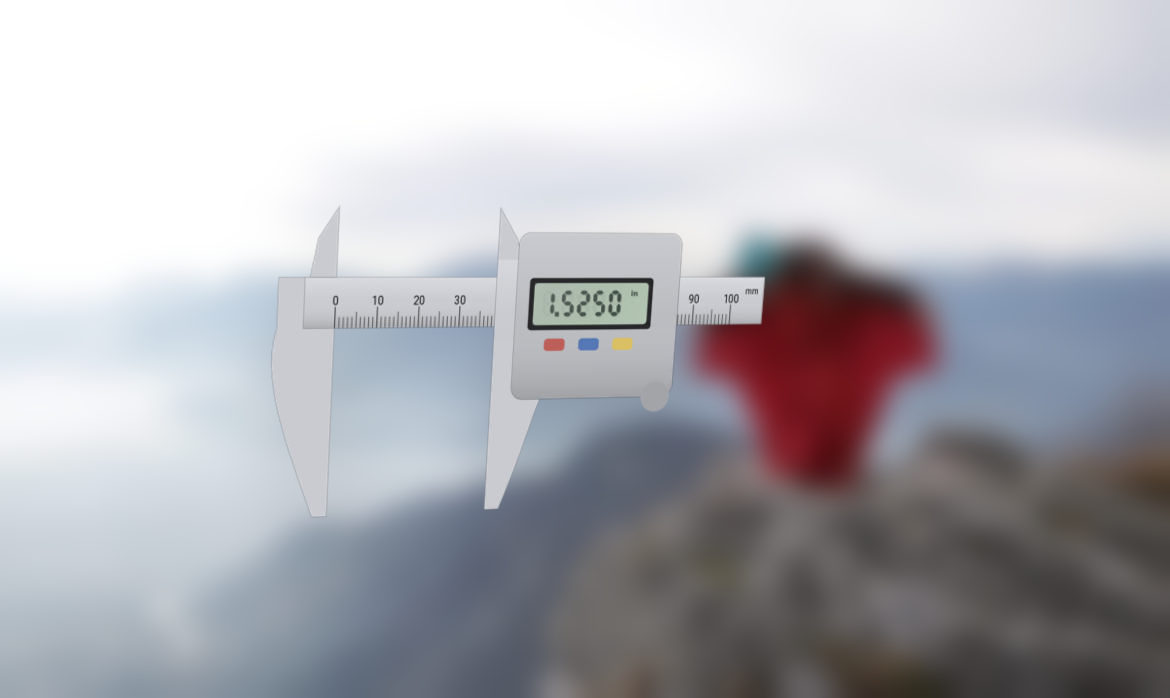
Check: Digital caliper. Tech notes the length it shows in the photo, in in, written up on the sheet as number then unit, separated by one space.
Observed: 1.5250 in
